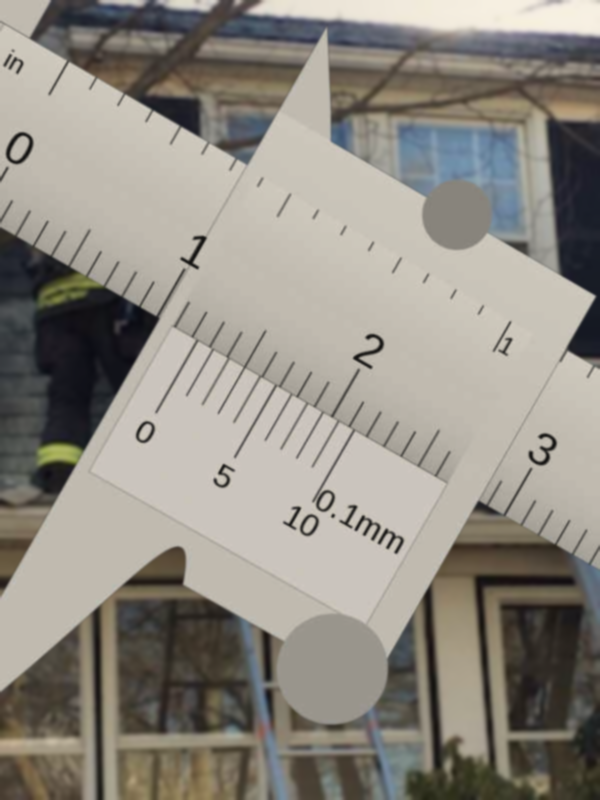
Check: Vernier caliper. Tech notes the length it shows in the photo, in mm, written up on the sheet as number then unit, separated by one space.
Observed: 12.3 mm
